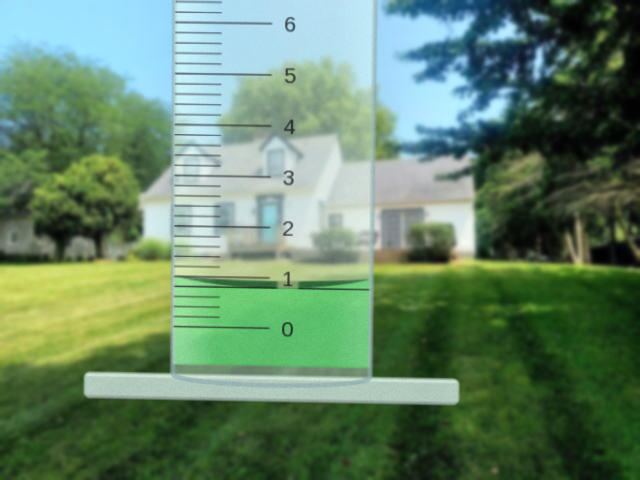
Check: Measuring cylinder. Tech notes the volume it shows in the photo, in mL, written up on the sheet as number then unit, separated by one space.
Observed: 0.8 mL
